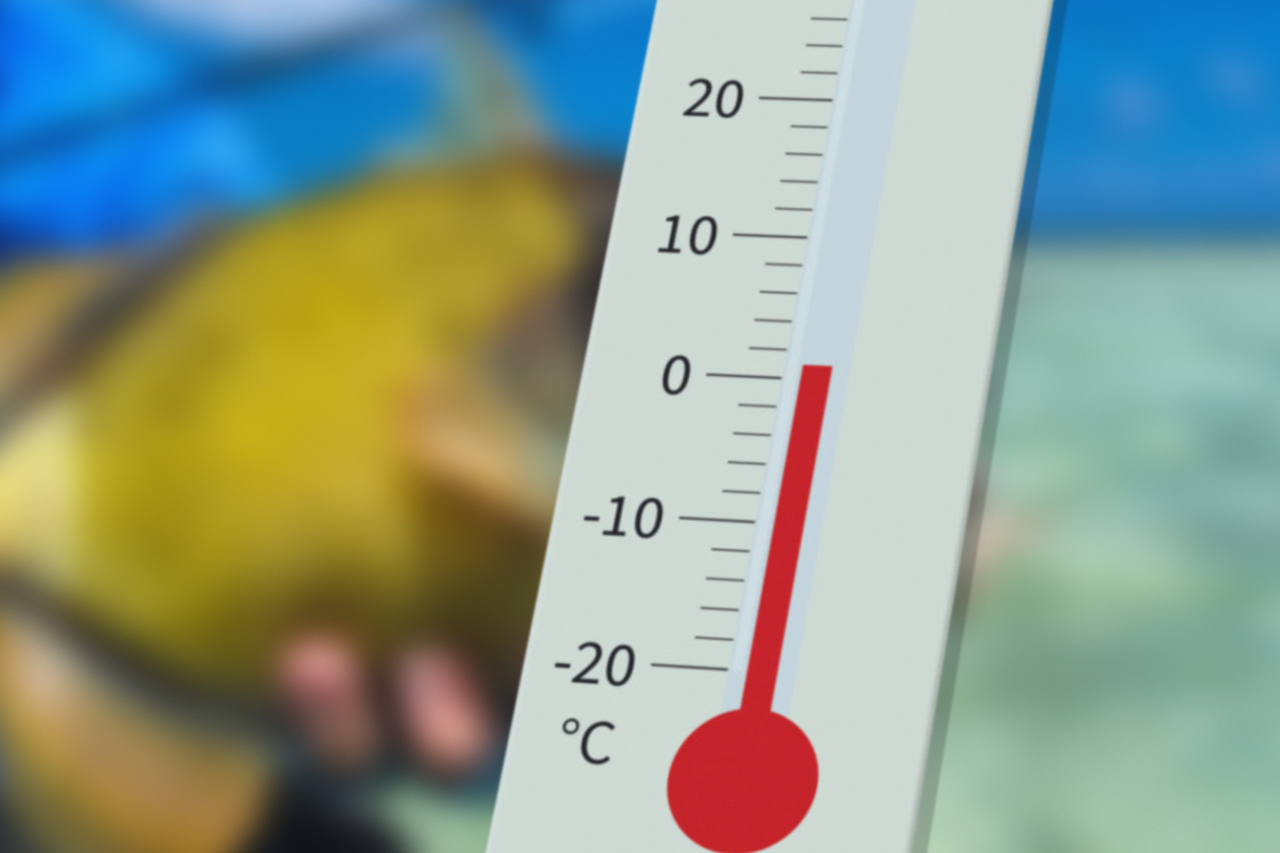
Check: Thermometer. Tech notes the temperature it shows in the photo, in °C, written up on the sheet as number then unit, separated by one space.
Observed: 1 °C
